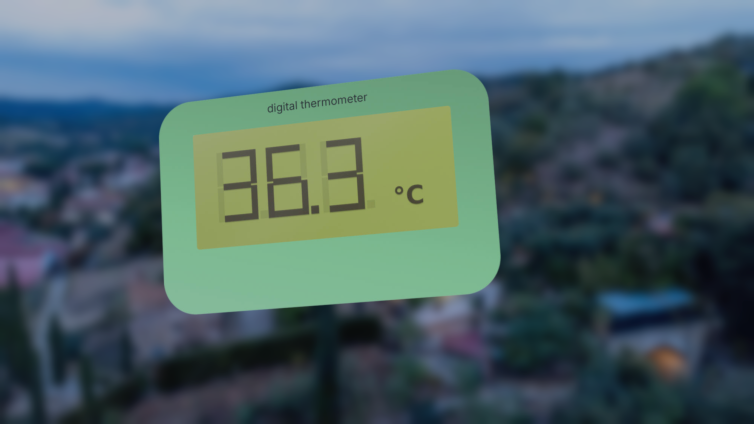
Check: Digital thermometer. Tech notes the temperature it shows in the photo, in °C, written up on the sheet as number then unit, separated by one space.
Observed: 36.3 °C
